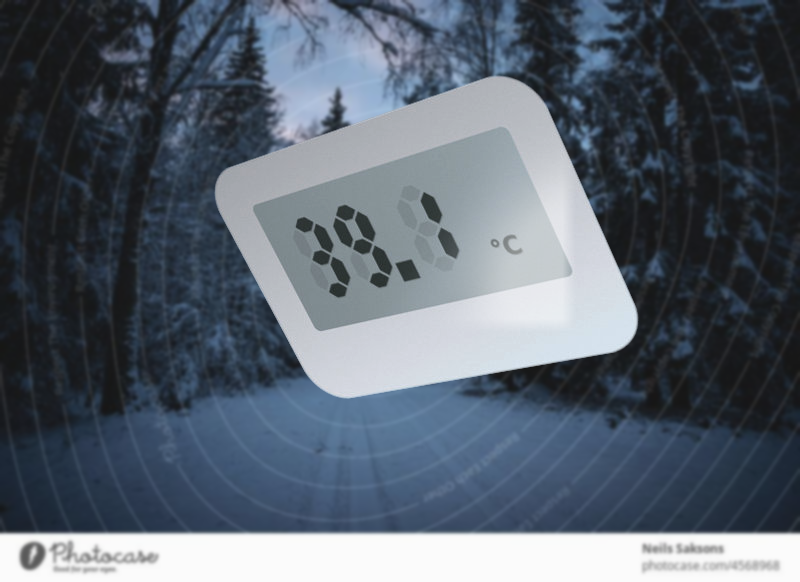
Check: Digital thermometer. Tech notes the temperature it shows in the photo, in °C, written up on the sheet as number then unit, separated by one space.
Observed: 39.1 °C
